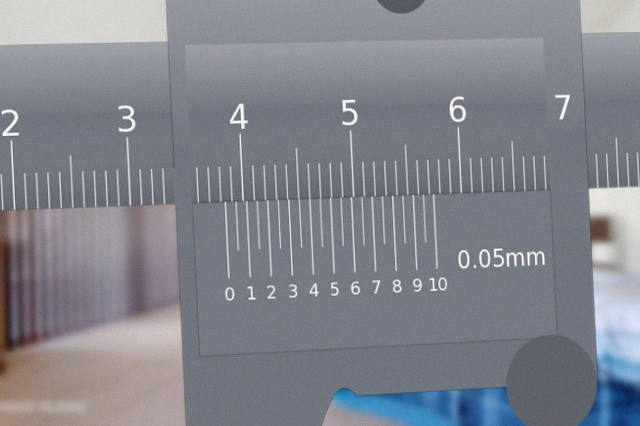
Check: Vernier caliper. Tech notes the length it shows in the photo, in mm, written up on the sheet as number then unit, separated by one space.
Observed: 38.4 mm
